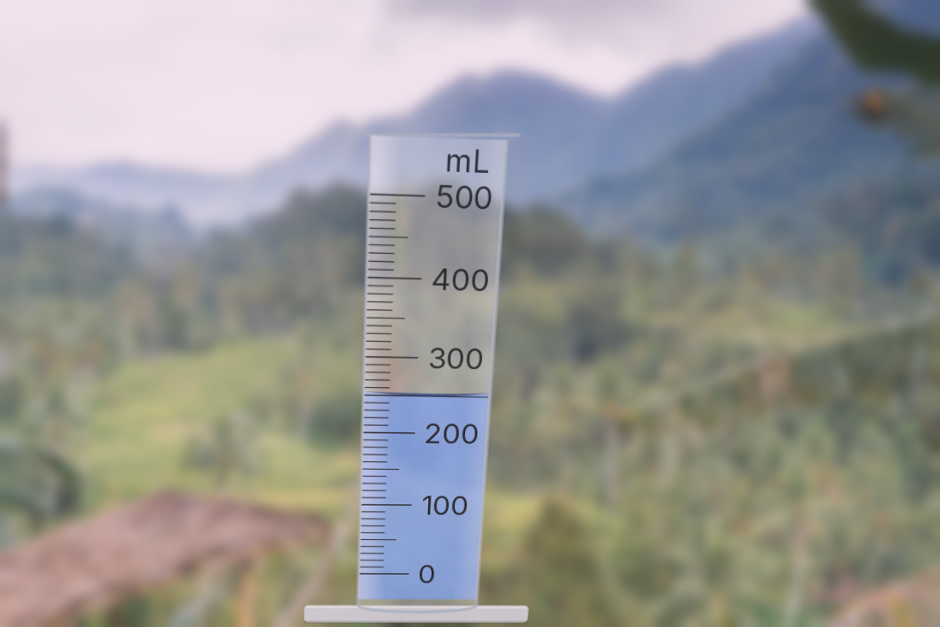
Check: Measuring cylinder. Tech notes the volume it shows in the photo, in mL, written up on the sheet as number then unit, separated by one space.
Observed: 250 mL
